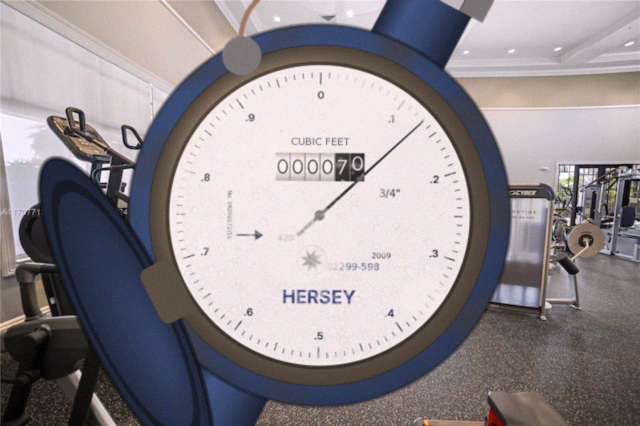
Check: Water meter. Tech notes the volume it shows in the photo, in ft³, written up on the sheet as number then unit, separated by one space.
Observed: 70.13 ft³
